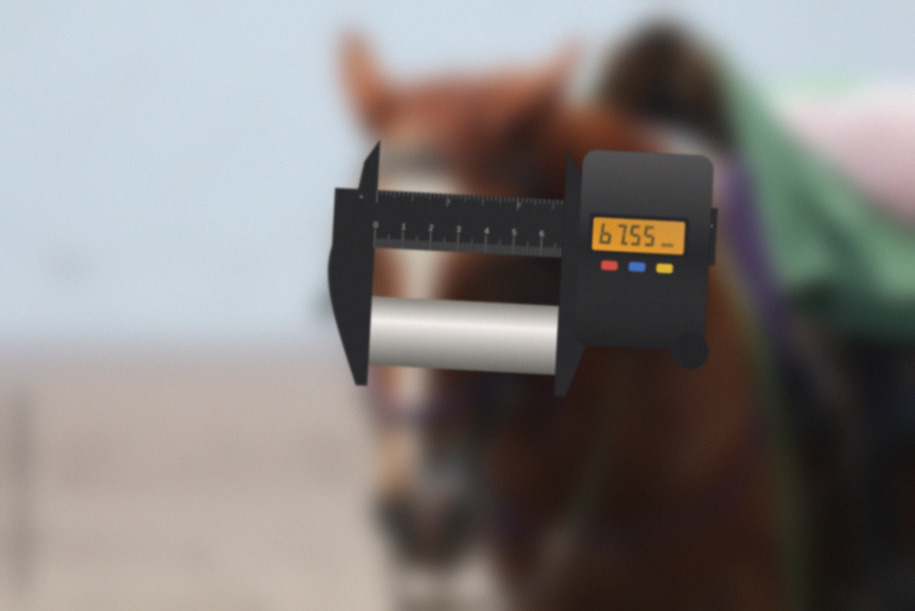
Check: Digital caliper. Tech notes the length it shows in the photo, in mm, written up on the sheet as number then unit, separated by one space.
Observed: 67.55 mm
